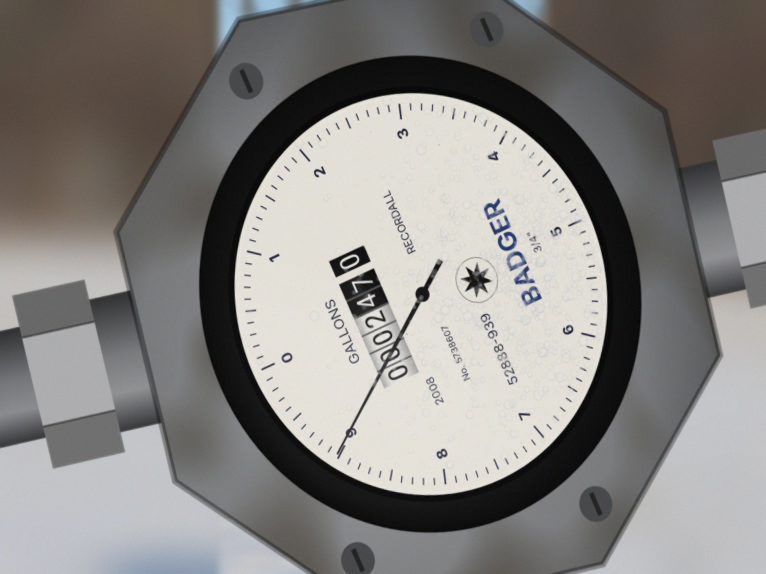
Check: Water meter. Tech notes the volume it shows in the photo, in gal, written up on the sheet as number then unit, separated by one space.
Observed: 2469.0 gal
